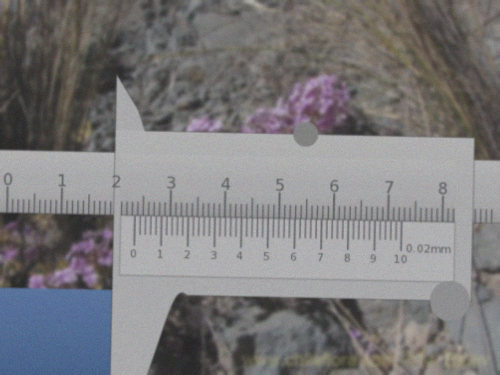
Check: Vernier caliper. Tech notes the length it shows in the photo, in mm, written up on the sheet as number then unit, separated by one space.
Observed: 23.5 mm
